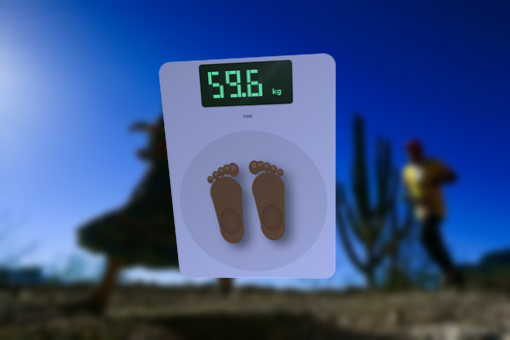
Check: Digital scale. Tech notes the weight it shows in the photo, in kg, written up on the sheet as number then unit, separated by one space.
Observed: 59.6 kg
